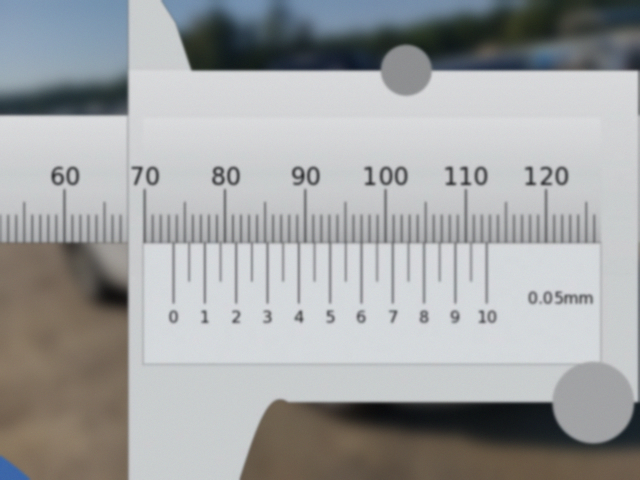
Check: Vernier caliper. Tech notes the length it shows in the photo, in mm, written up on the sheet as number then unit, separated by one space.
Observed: 73.6 mm
